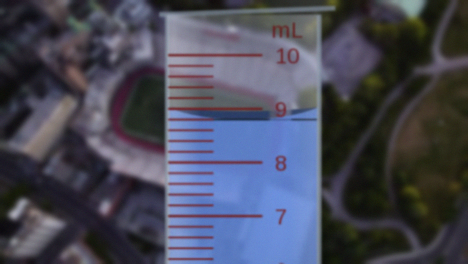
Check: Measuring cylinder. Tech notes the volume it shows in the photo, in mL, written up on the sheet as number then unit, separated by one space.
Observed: 8.8 mL
